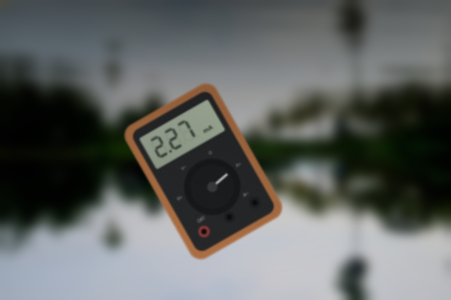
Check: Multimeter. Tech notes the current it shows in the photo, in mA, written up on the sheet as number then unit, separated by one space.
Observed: 2.27 mA
